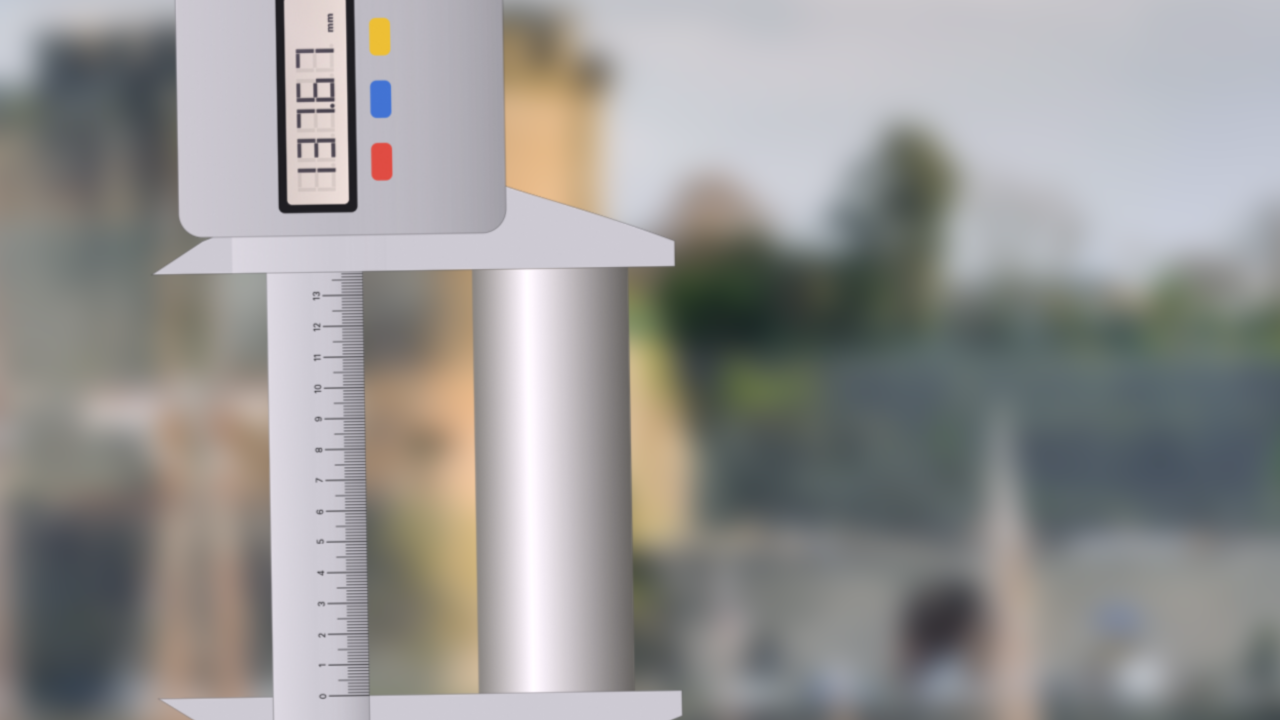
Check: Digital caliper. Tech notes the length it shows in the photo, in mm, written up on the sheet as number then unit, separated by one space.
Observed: 137.67 mm
